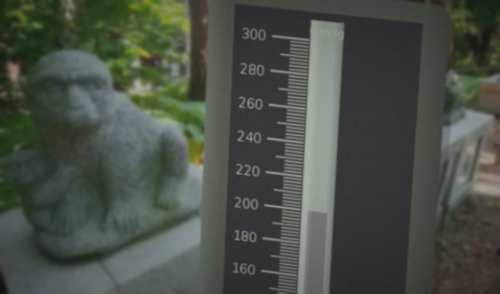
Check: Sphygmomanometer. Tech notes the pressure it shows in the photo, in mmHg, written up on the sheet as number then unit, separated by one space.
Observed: 200 mmHg
